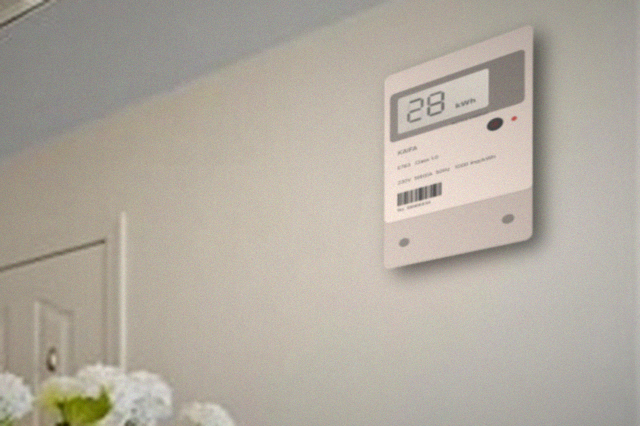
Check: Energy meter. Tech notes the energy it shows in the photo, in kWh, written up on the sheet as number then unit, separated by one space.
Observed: 28 kWh
